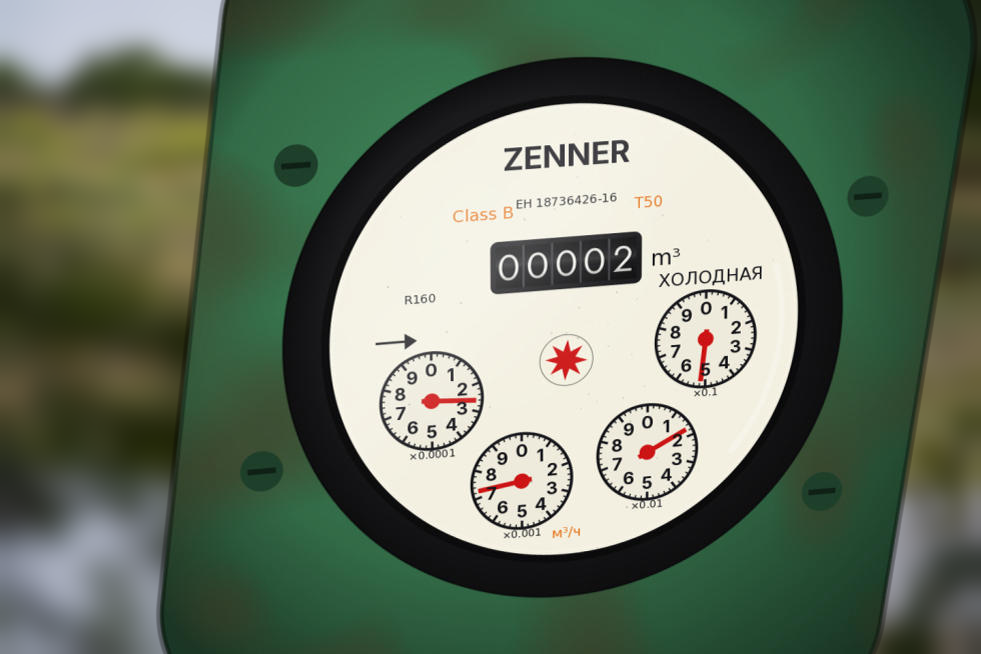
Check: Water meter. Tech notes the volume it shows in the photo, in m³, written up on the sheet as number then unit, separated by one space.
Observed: 2.5172 m³
